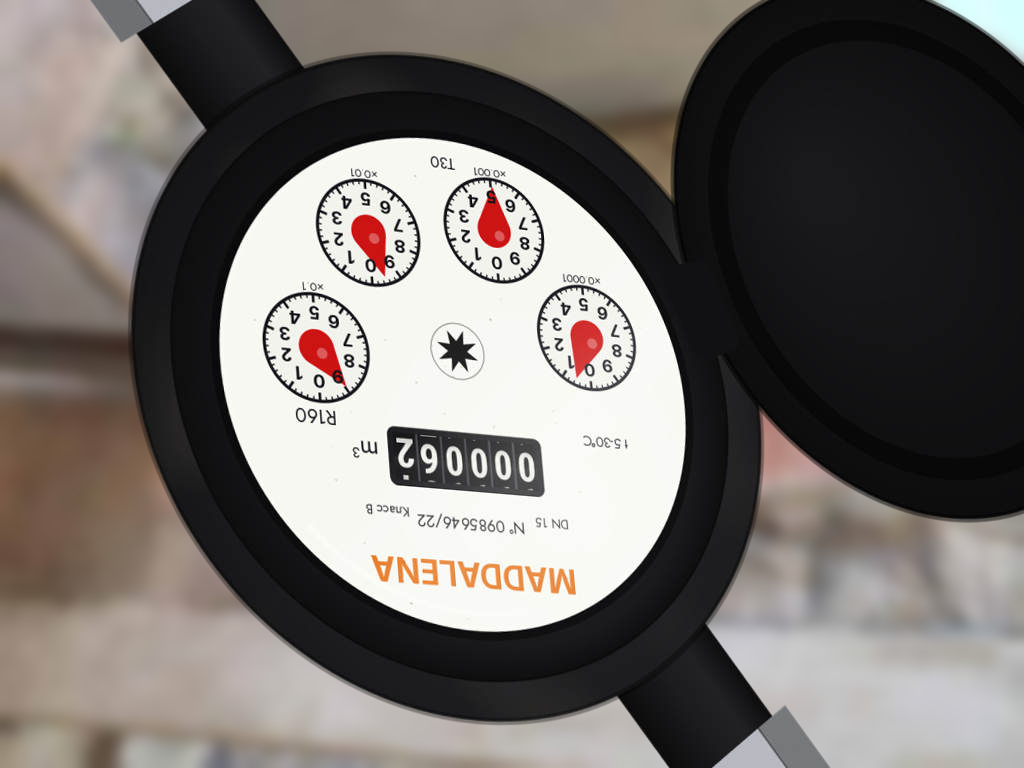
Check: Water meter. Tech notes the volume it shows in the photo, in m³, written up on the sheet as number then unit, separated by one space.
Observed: 61.8950 m³
